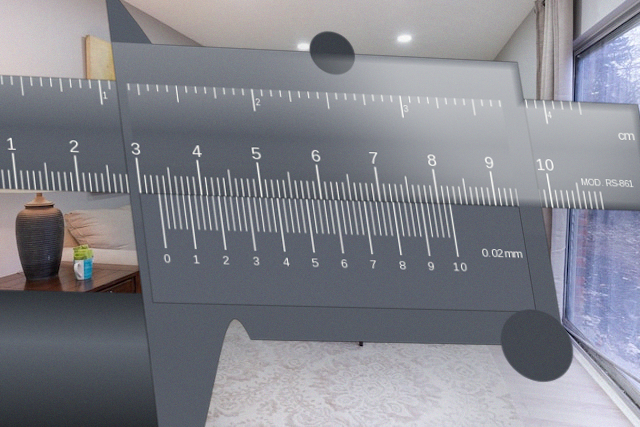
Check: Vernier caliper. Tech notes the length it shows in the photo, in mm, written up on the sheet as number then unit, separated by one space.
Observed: 33.0 mm
